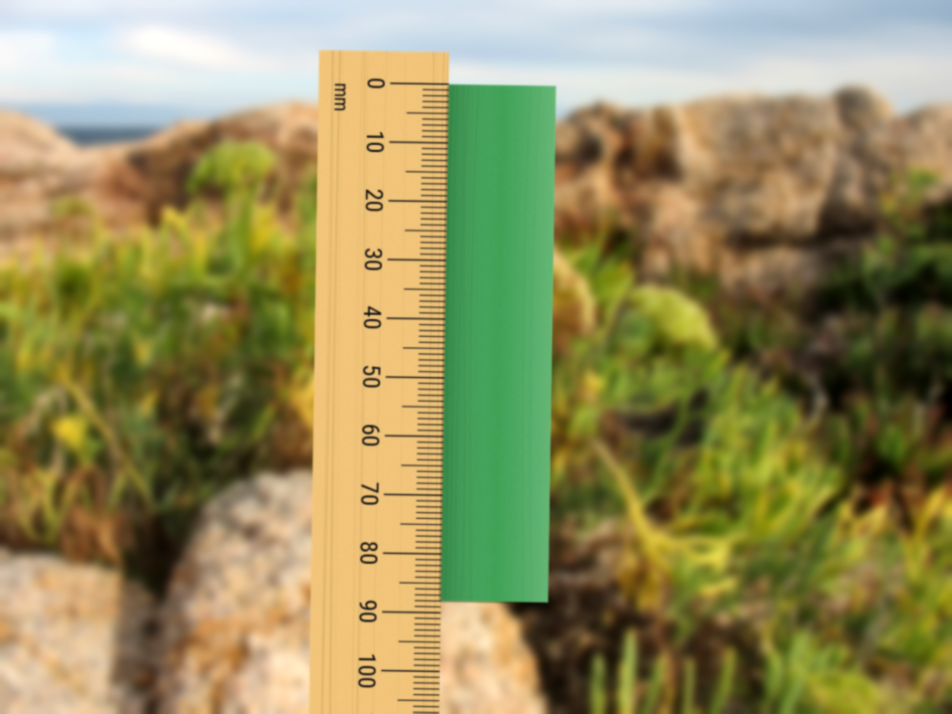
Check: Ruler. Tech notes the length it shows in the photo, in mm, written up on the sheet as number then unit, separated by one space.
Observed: 88 mm
